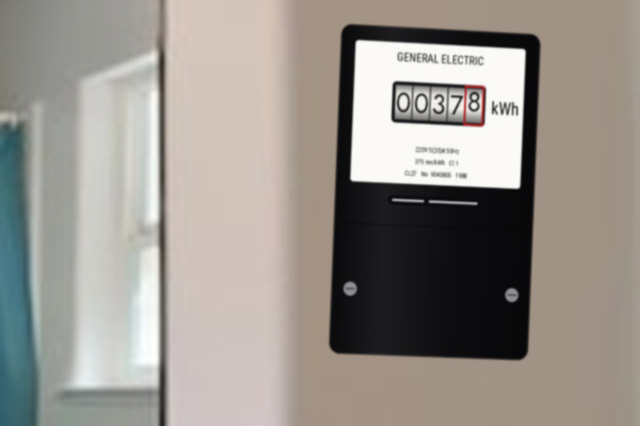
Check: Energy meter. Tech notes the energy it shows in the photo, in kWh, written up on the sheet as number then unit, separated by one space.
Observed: 37.8 kWh
